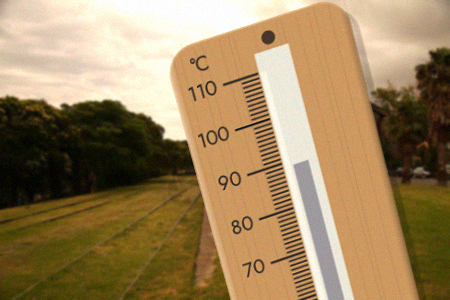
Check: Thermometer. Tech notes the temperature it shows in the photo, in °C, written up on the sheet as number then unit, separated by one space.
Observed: 89 °C
